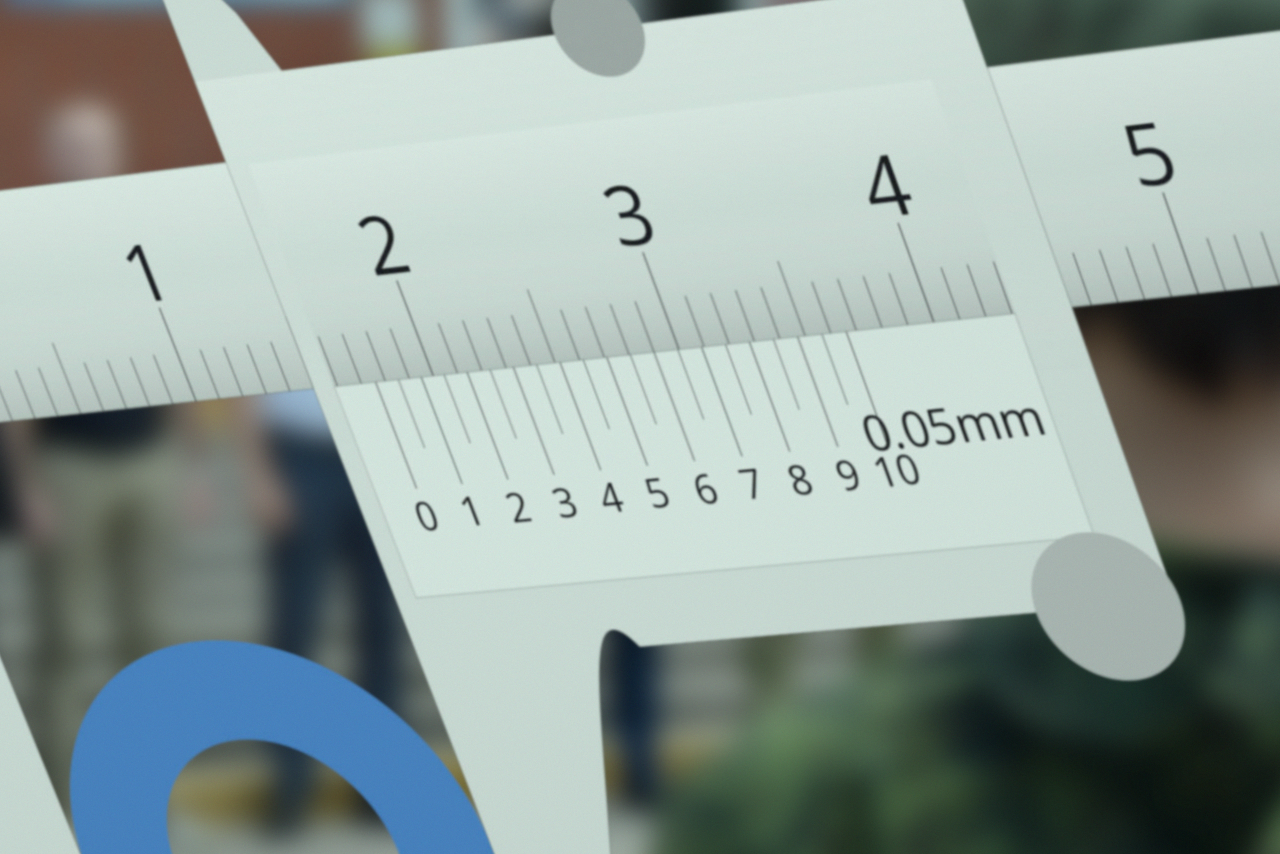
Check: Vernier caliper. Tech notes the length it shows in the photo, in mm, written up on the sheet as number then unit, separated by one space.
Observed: 17.6 mm
